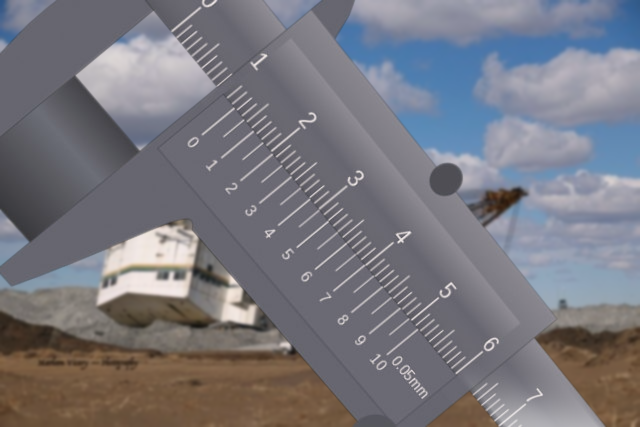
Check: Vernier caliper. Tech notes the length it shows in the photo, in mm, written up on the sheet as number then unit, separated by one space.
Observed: 12.6 mm
